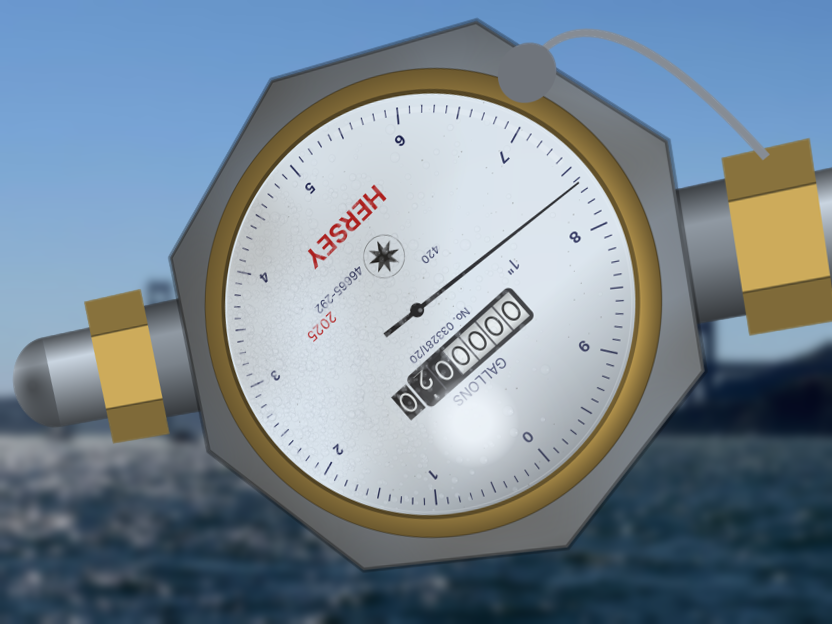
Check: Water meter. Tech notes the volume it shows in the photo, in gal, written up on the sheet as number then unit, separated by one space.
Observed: 17.6 gal
